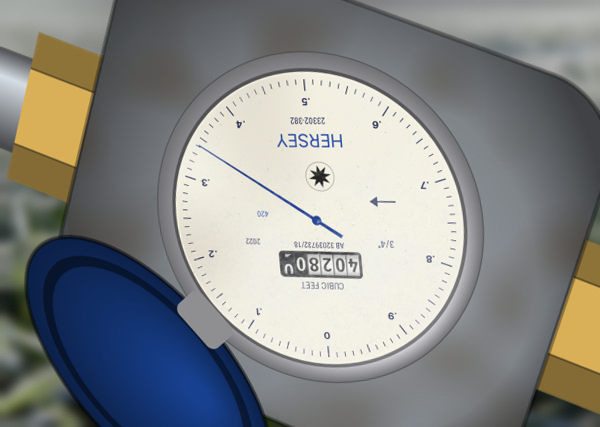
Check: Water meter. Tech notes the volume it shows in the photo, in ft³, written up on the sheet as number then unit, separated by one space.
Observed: 402800.34 ft³
